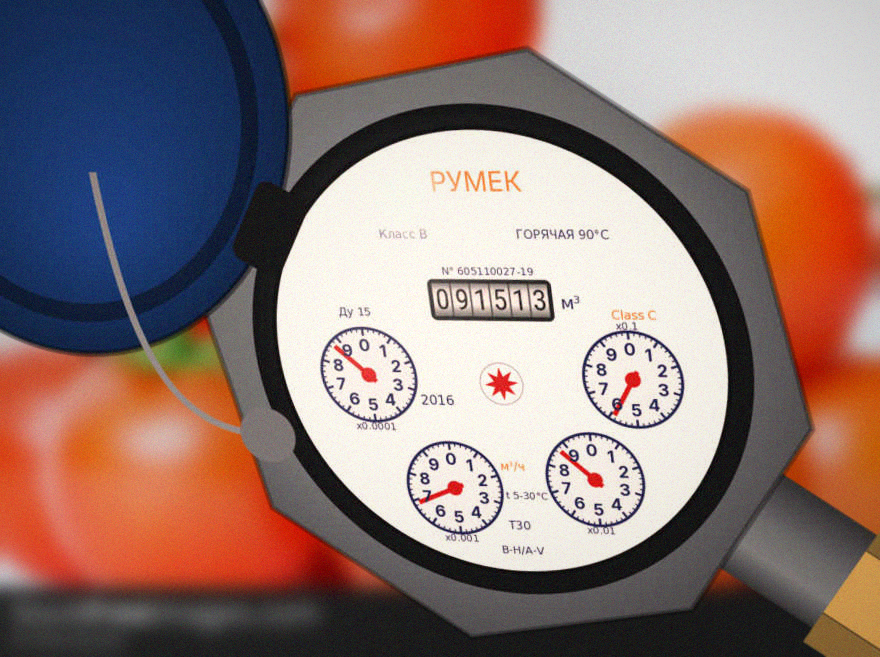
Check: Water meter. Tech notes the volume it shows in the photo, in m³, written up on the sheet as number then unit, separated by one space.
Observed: 91513.5868 m³
